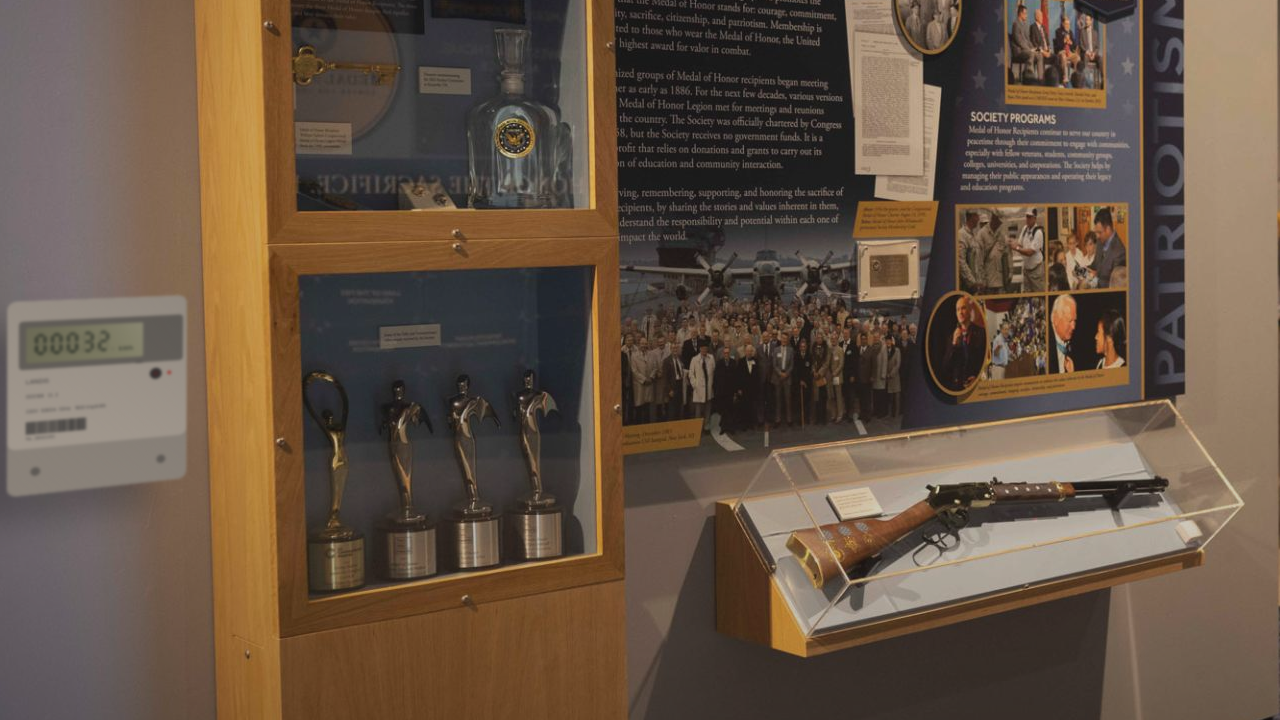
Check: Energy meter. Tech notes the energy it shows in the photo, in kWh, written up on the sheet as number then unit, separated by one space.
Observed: 32 kWh
